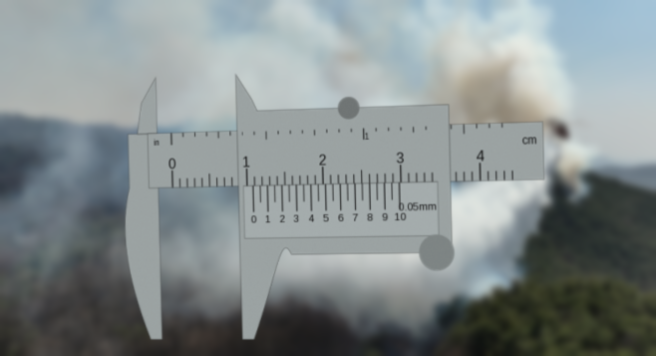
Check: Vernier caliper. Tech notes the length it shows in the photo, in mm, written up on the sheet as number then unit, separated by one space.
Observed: 10.8 mm
